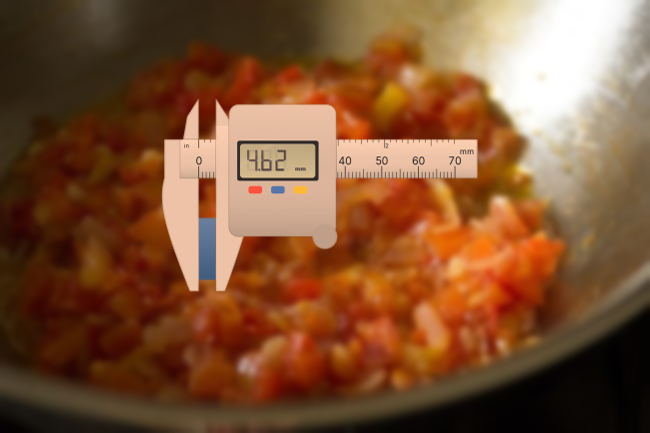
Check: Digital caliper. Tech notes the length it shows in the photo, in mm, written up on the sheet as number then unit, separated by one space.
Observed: 4.62 mm
